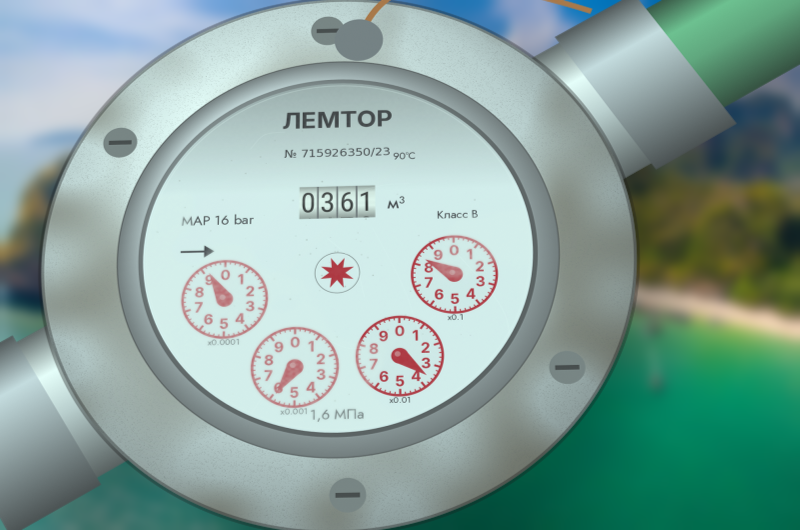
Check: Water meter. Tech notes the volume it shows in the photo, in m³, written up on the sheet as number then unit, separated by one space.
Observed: 361.8359 m³
